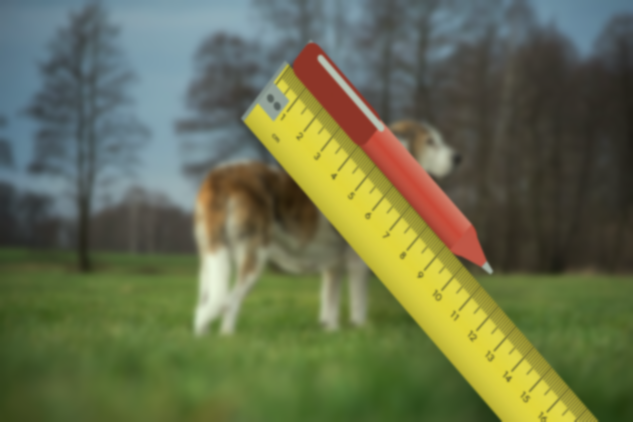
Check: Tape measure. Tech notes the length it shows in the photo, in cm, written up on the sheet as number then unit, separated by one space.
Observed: 11 cm
